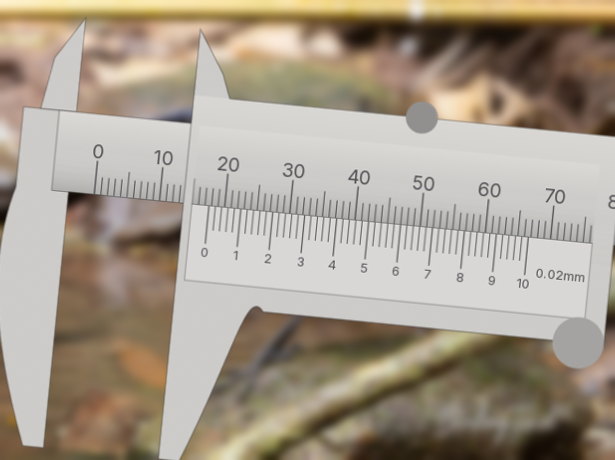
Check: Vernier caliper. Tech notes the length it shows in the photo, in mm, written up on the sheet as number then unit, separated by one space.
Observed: 17.6 mm
